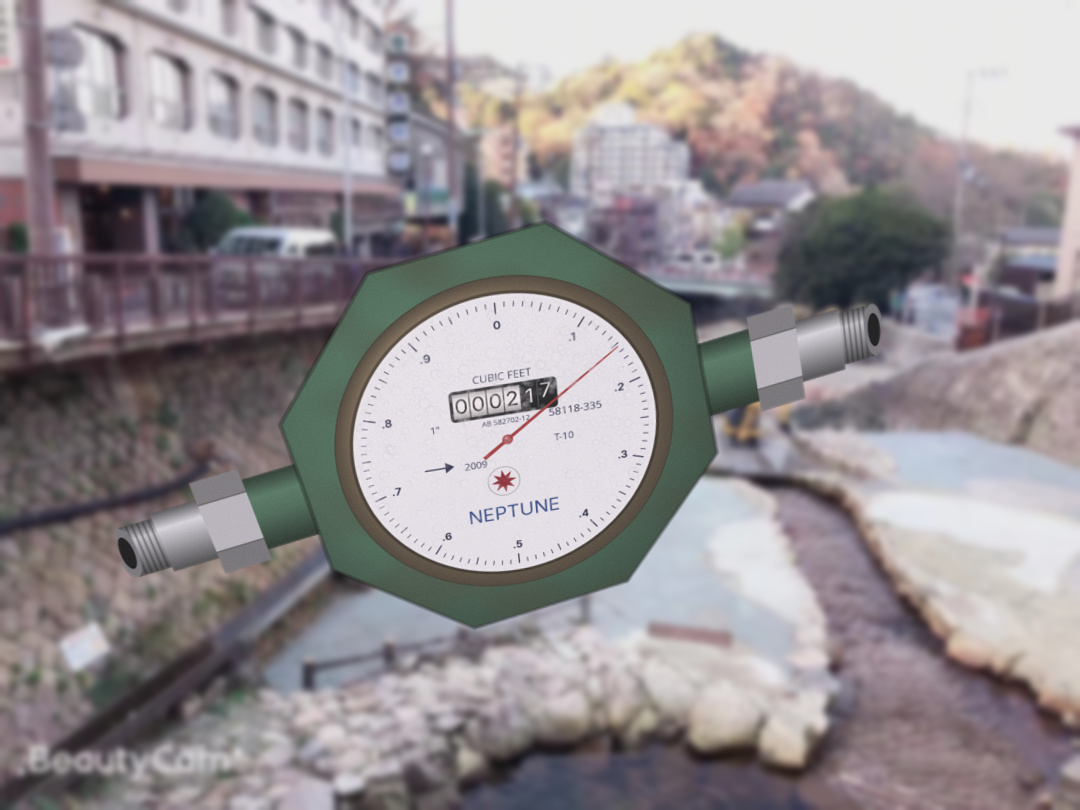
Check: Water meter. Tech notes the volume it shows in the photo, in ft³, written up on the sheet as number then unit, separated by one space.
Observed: 217.15 ft³
